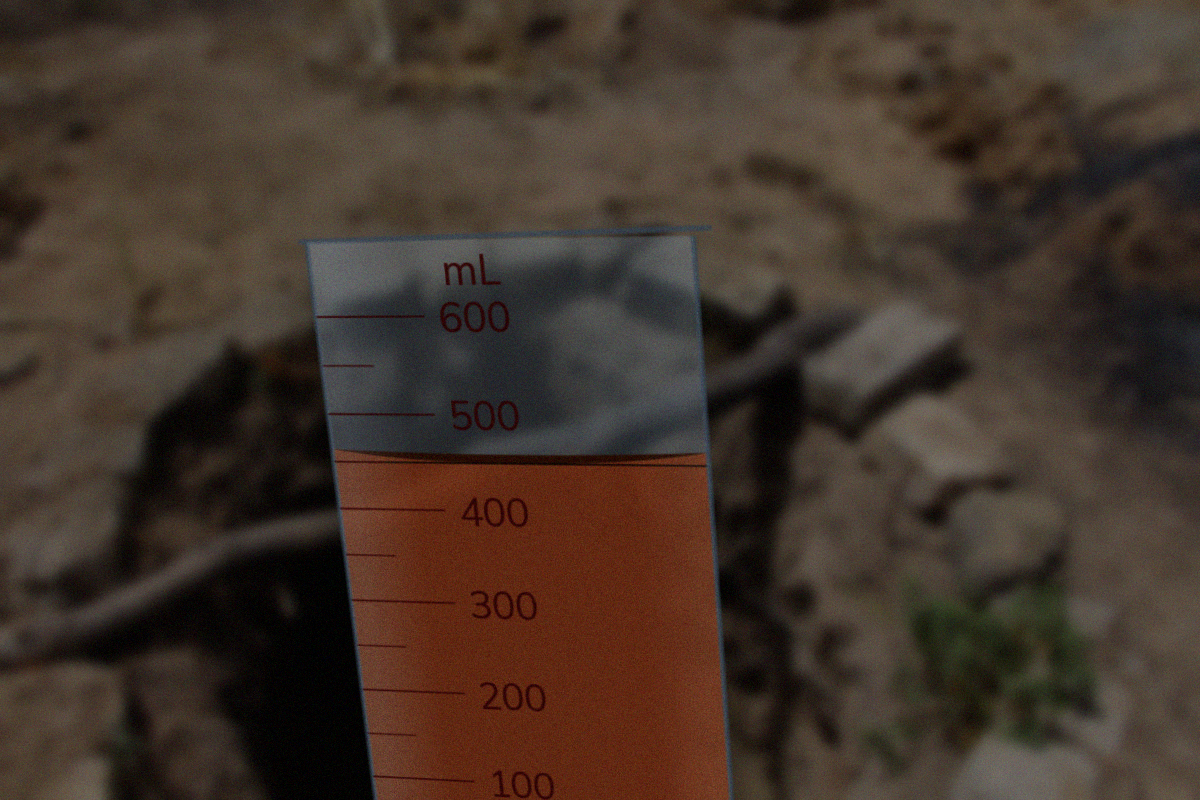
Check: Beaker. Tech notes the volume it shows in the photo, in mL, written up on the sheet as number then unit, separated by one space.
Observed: 450 mL
